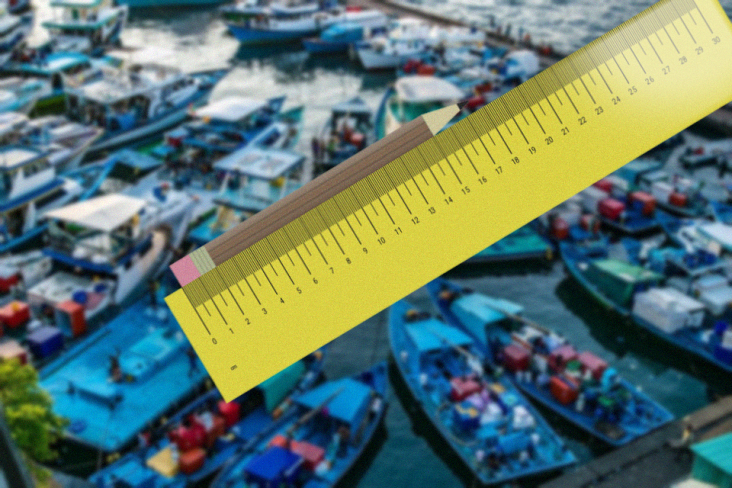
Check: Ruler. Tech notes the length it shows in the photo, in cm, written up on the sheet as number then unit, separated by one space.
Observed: 17.5 cm
